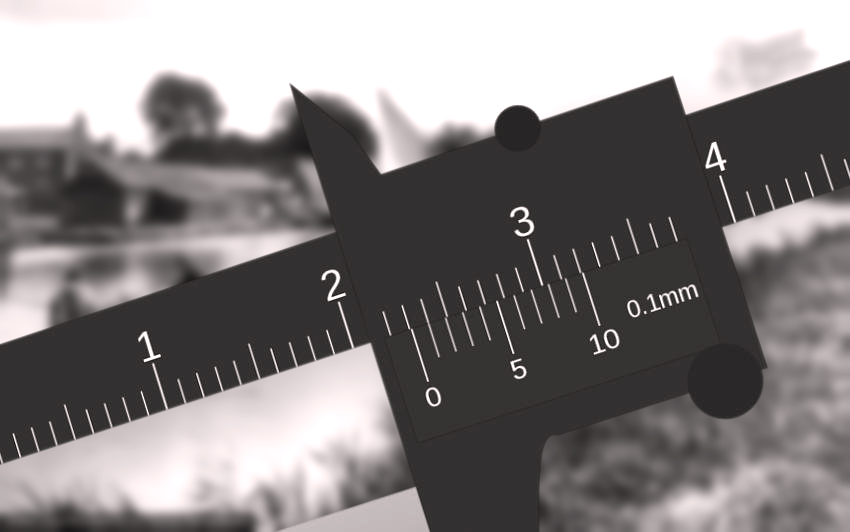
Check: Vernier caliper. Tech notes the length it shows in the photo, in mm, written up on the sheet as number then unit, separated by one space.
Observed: 23.1 mm
